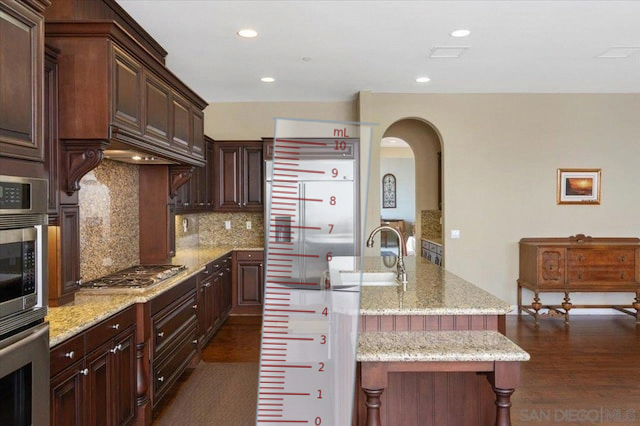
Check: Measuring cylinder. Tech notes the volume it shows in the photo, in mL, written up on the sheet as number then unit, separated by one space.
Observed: 4.8 mL
